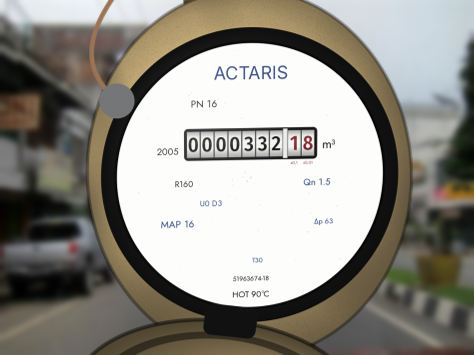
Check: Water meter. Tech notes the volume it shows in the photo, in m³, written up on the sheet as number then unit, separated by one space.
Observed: 332.18 m³
